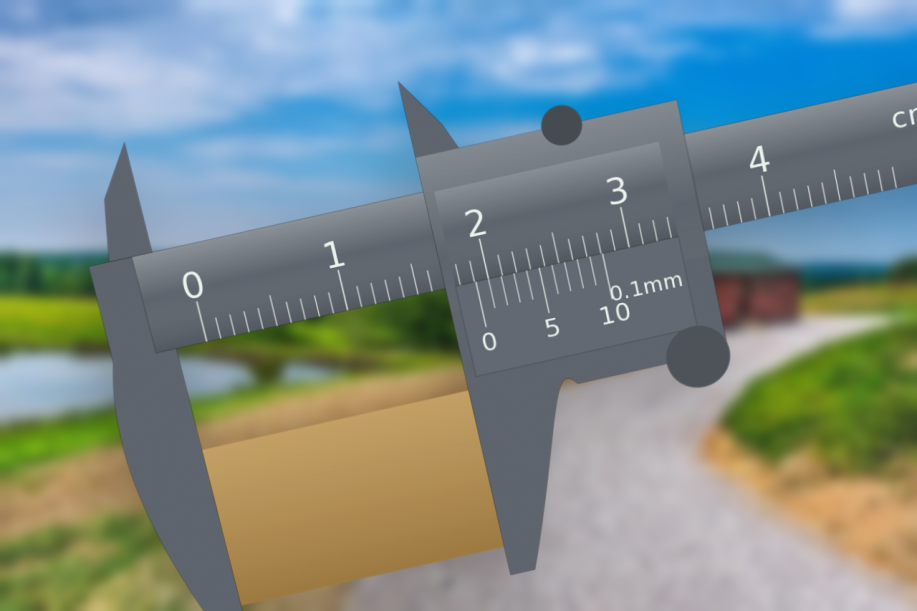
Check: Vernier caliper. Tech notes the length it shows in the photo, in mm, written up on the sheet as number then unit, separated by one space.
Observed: 19.1 mm
